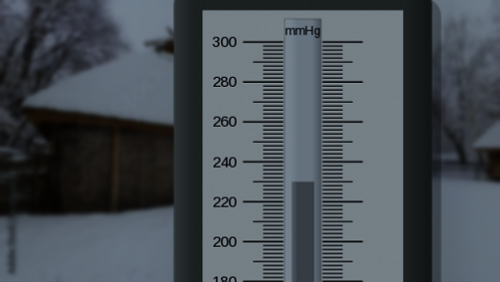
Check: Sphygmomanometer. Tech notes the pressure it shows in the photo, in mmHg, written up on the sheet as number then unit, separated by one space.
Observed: 230 mmHg
